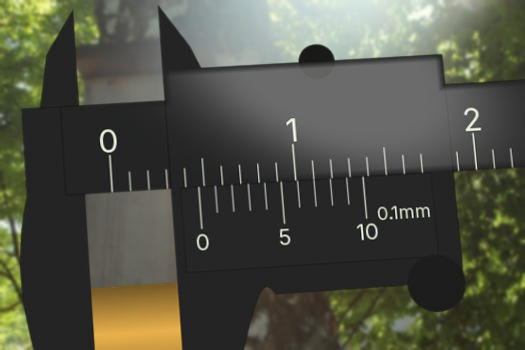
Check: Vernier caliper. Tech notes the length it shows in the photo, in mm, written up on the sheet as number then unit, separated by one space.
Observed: 4.7 mm
